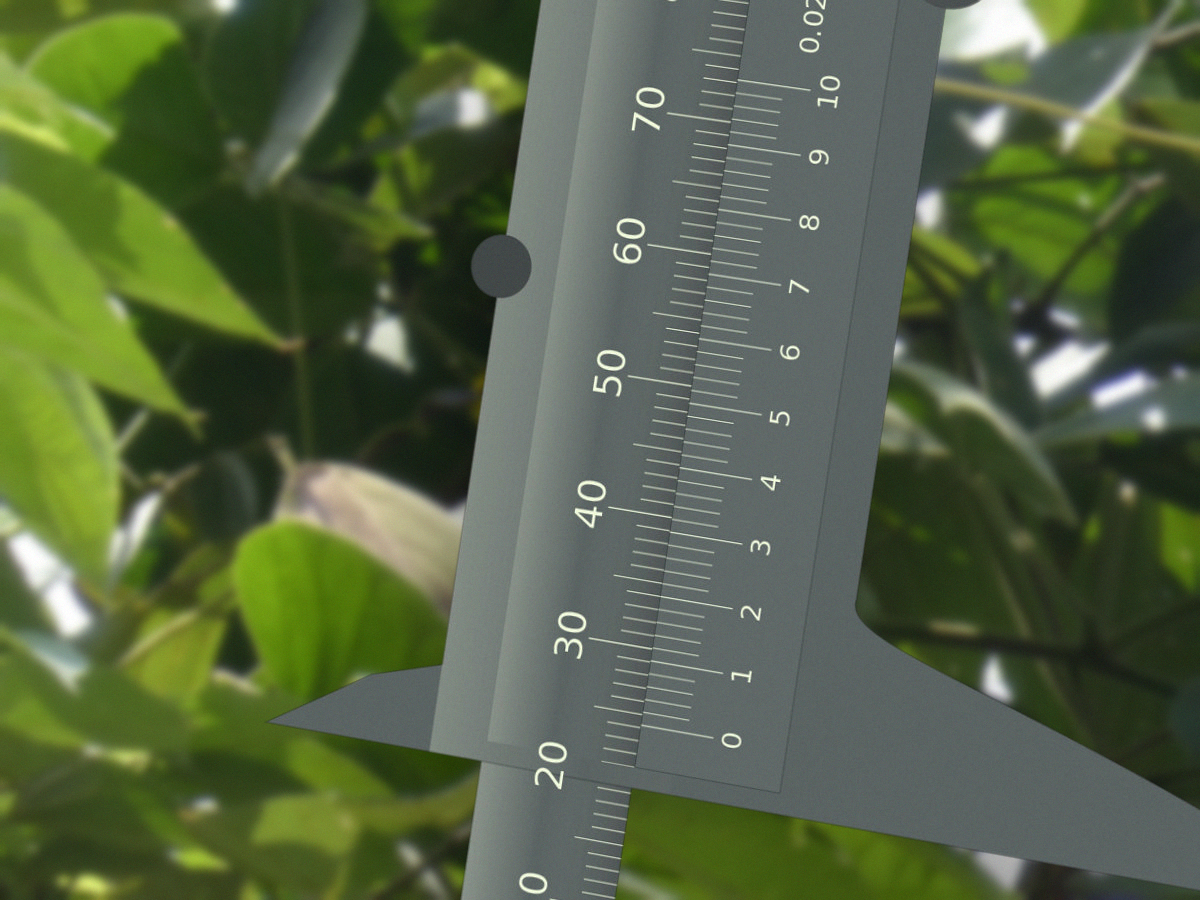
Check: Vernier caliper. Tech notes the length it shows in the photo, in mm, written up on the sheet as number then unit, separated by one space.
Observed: 24.2 mm
